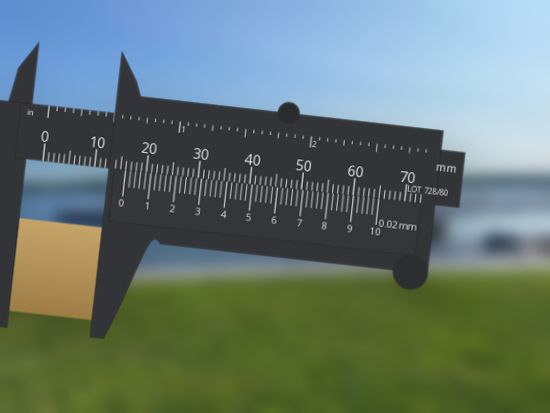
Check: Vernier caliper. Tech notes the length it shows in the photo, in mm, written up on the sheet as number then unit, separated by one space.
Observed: 16.0 mm
